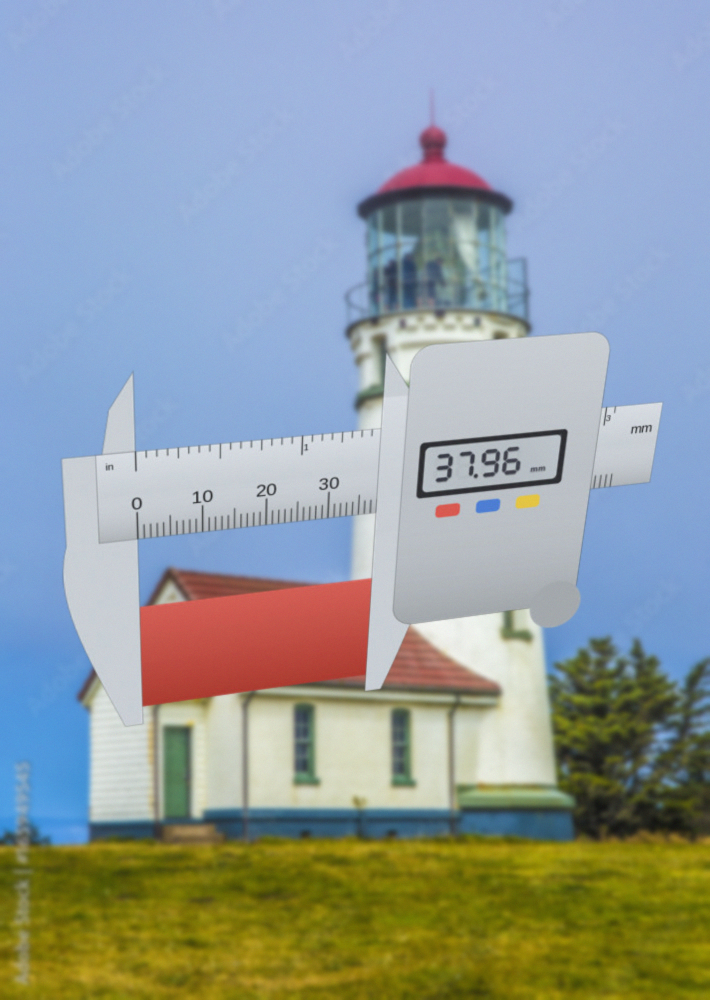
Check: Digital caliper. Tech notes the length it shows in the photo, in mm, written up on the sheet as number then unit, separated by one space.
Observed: 37.96 mm
